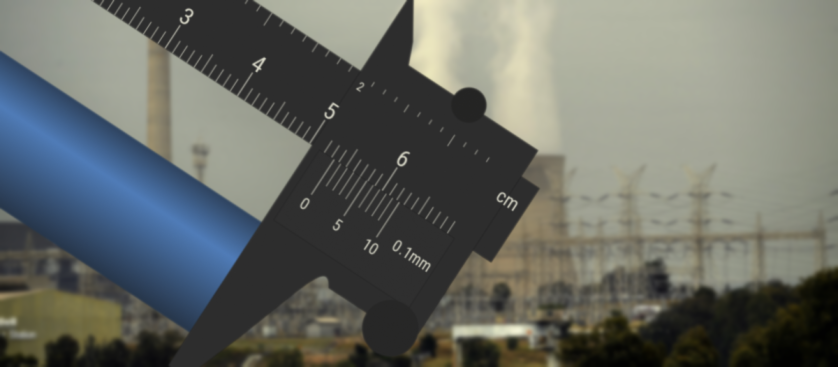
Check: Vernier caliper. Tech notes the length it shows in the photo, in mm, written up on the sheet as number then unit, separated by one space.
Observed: 53.4 mm
